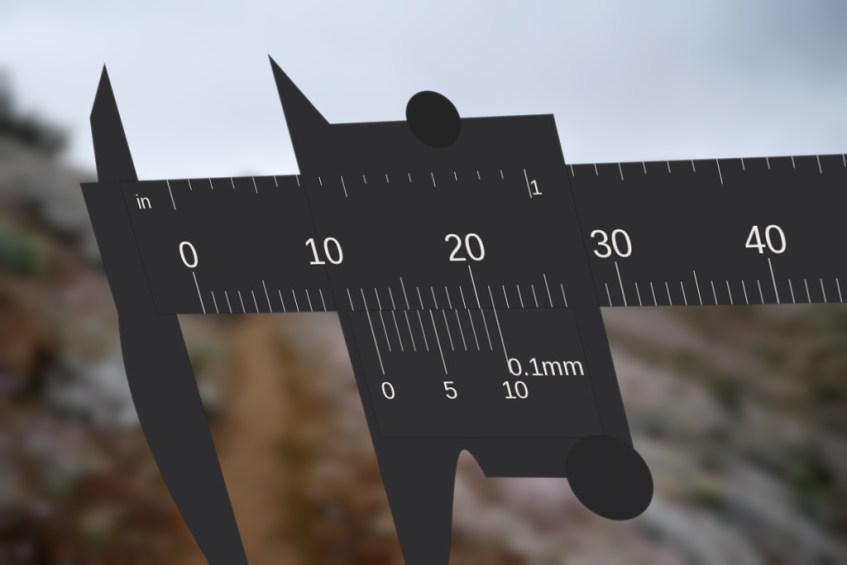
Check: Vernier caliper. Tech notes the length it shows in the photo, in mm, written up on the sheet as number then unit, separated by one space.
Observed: 12.0 mm
